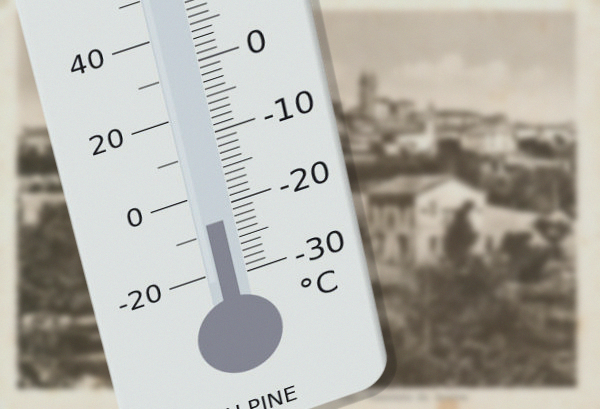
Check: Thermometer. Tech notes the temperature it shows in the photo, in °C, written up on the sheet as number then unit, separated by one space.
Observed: -22 °C
